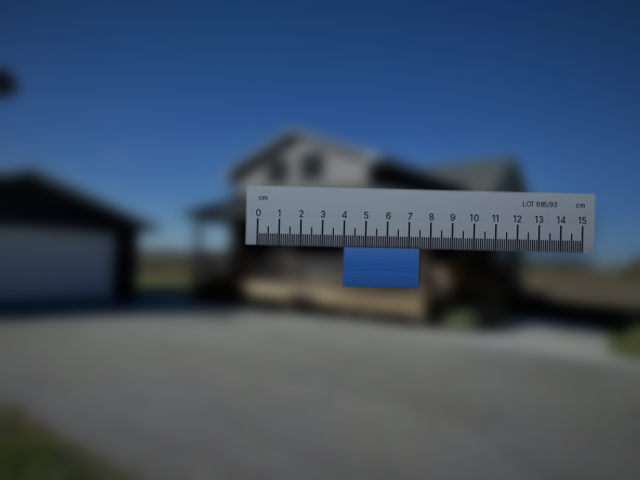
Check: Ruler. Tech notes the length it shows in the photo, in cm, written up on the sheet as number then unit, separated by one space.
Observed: 3.5 cm
